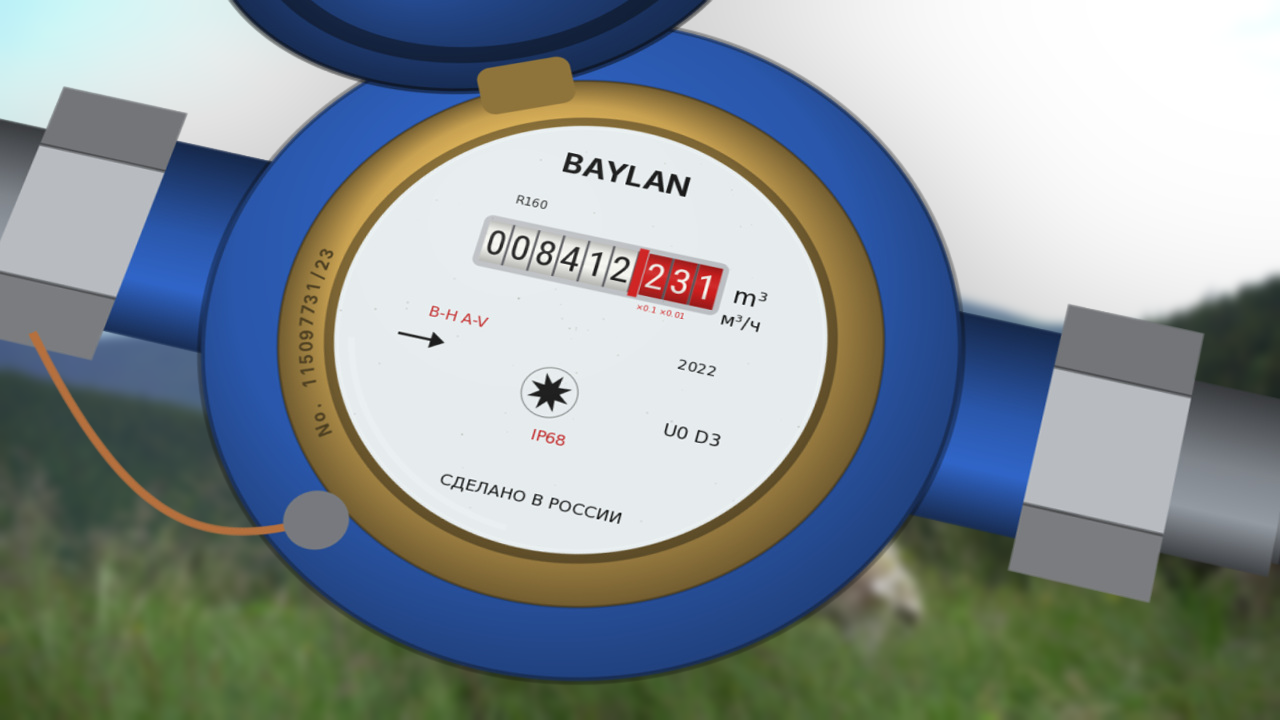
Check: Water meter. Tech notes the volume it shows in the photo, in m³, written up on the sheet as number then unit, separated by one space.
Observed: 8412.231 m³
